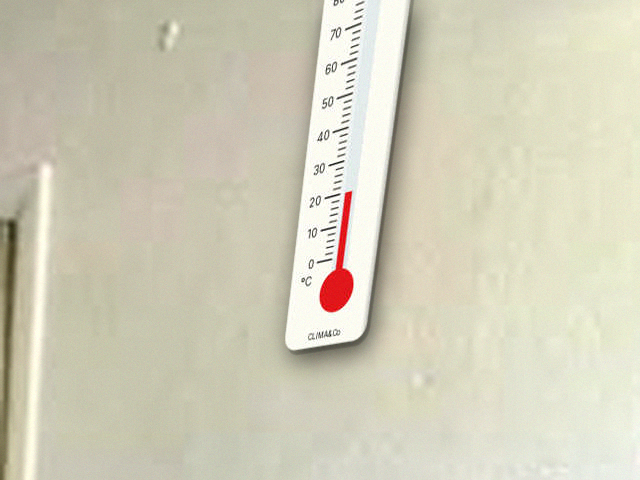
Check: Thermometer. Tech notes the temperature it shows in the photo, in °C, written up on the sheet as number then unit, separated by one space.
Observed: 20 °C
